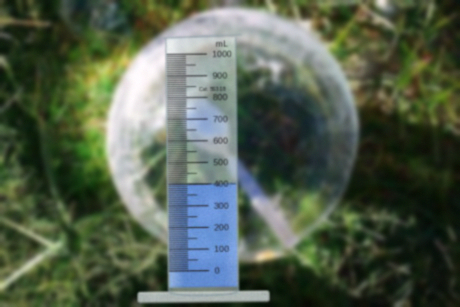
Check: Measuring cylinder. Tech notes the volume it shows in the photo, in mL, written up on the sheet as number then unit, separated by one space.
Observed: 400 mL
